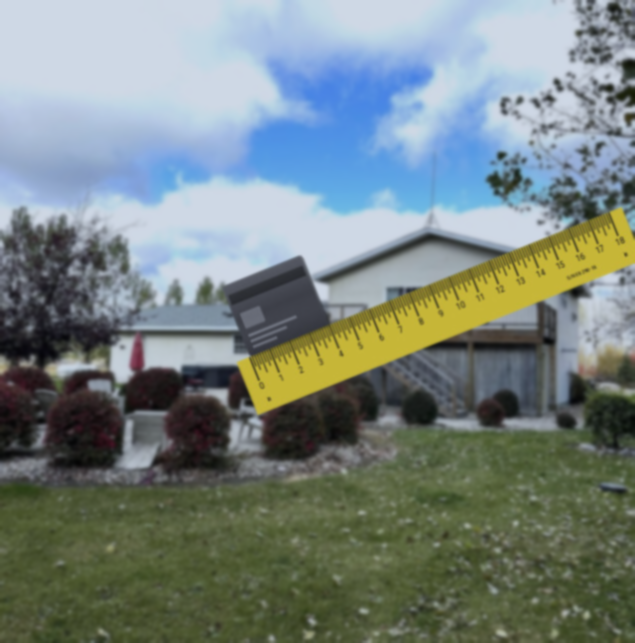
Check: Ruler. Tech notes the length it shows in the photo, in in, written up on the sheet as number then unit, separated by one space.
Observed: 4 in
